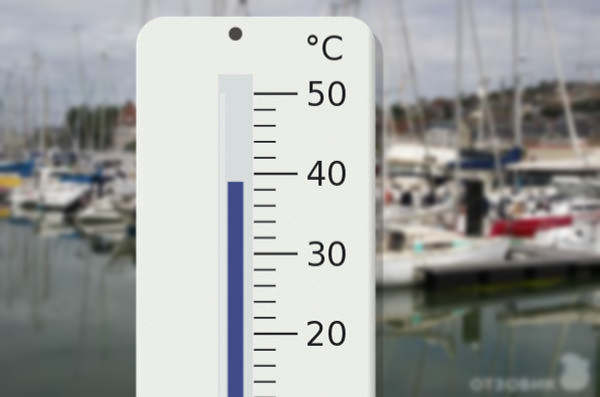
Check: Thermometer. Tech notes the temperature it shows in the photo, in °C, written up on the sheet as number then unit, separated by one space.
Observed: 39 °C
